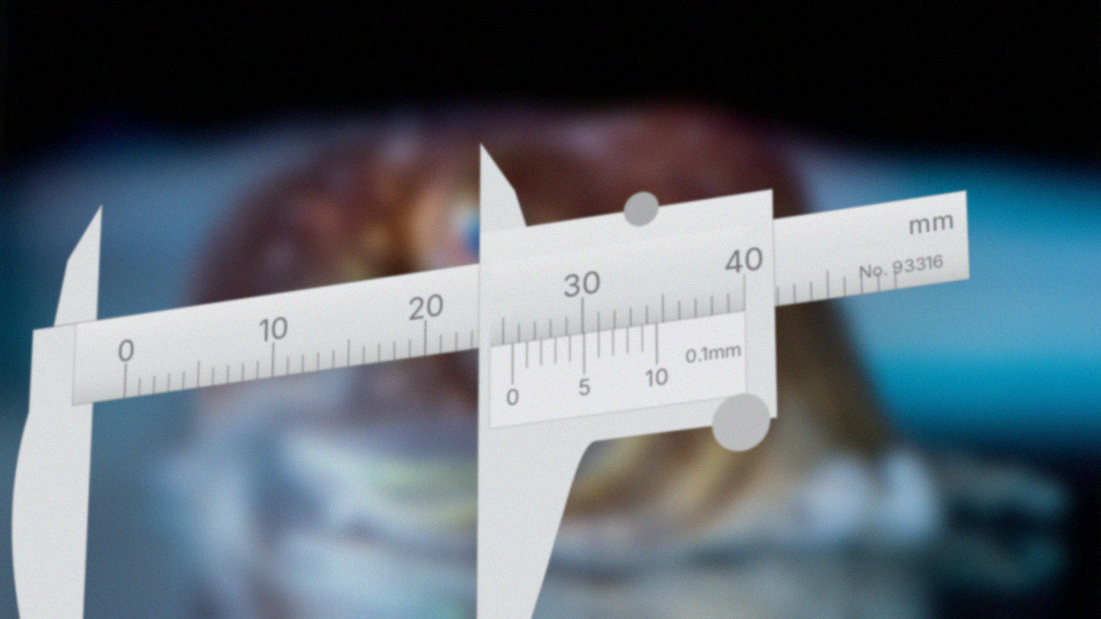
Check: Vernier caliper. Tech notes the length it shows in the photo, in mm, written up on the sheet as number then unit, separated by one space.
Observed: 25.6 mm
